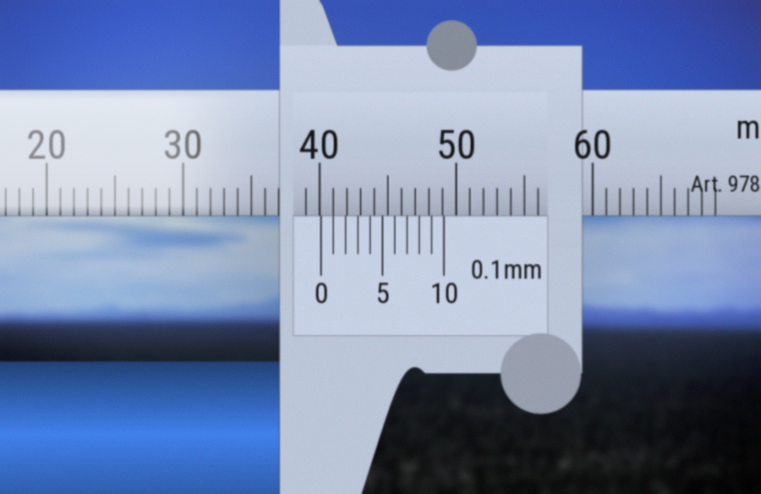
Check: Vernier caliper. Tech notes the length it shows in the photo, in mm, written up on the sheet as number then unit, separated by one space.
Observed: 40.1 mm
